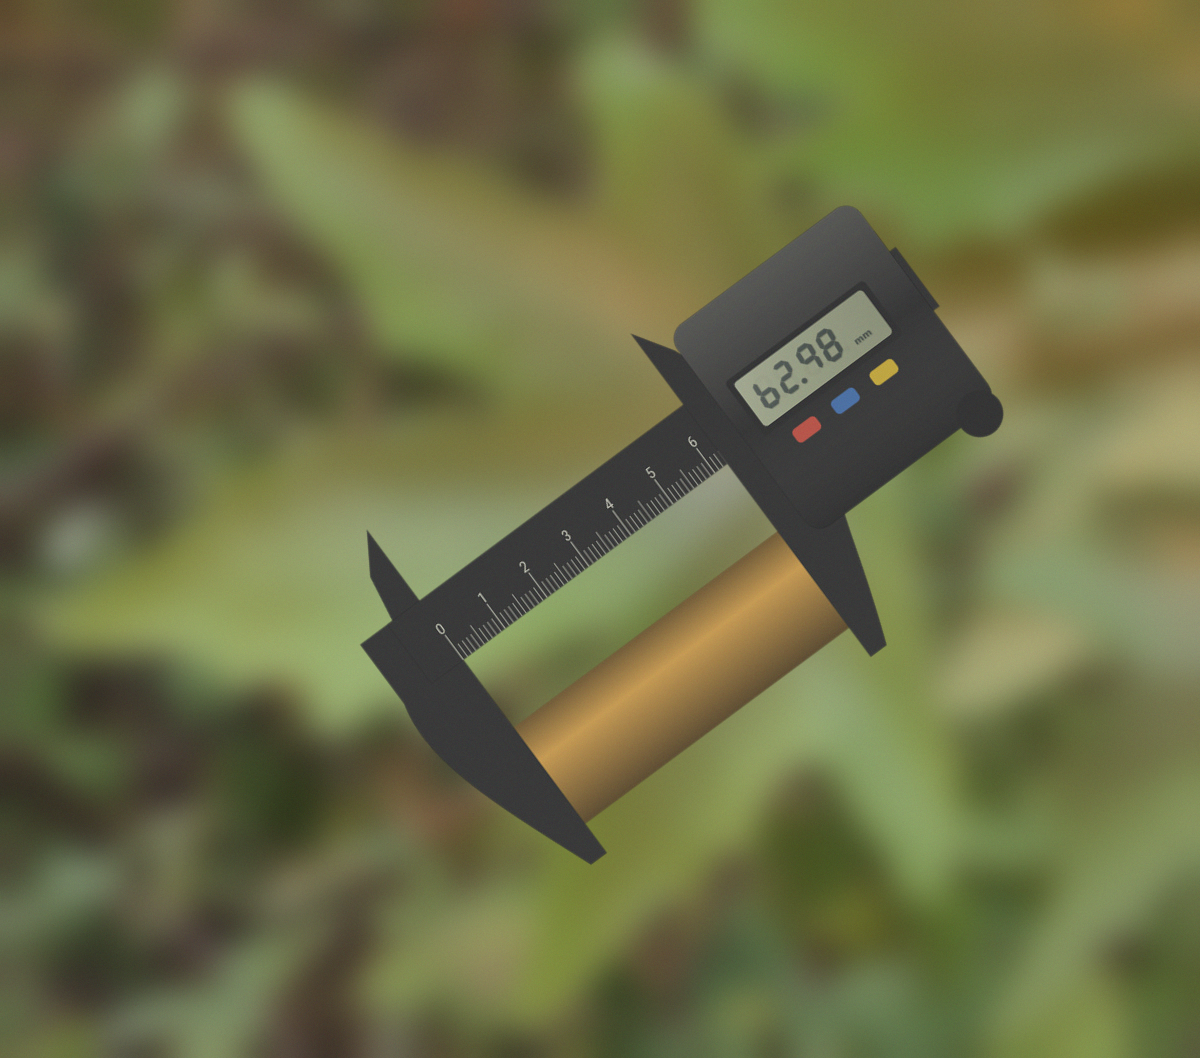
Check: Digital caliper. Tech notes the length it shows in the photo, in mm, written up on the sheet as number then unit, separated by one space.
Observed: 62.98 mm
